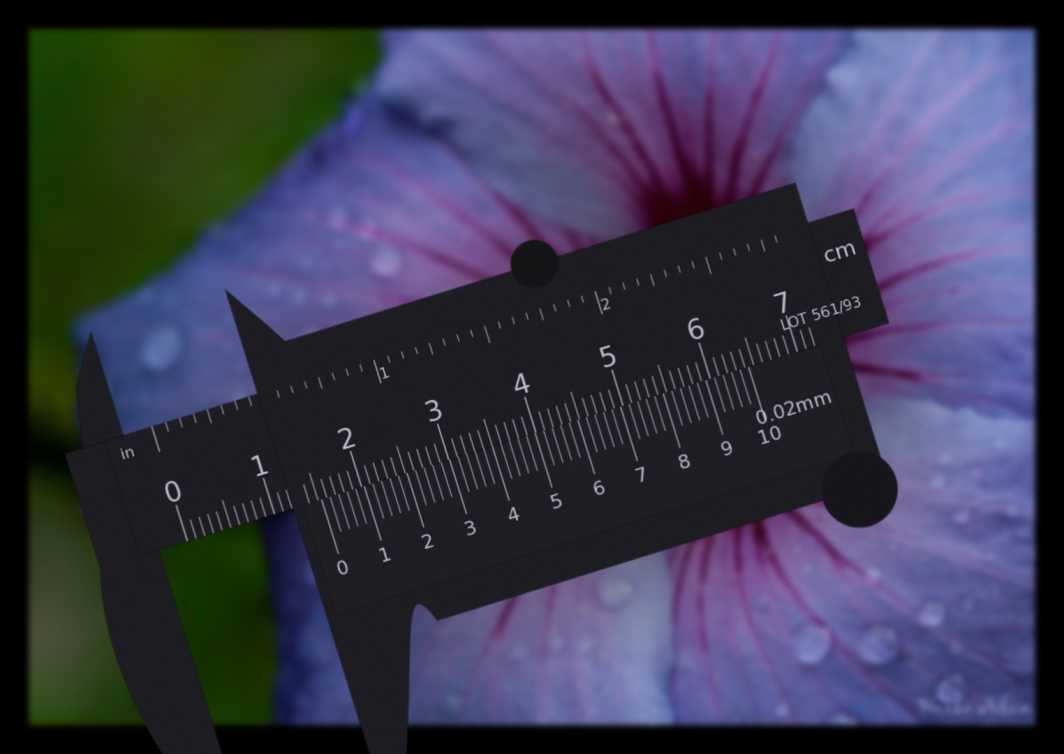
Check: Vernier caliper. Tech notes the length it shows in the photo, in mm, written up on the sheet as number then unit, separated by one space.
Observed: 15.4 mm
